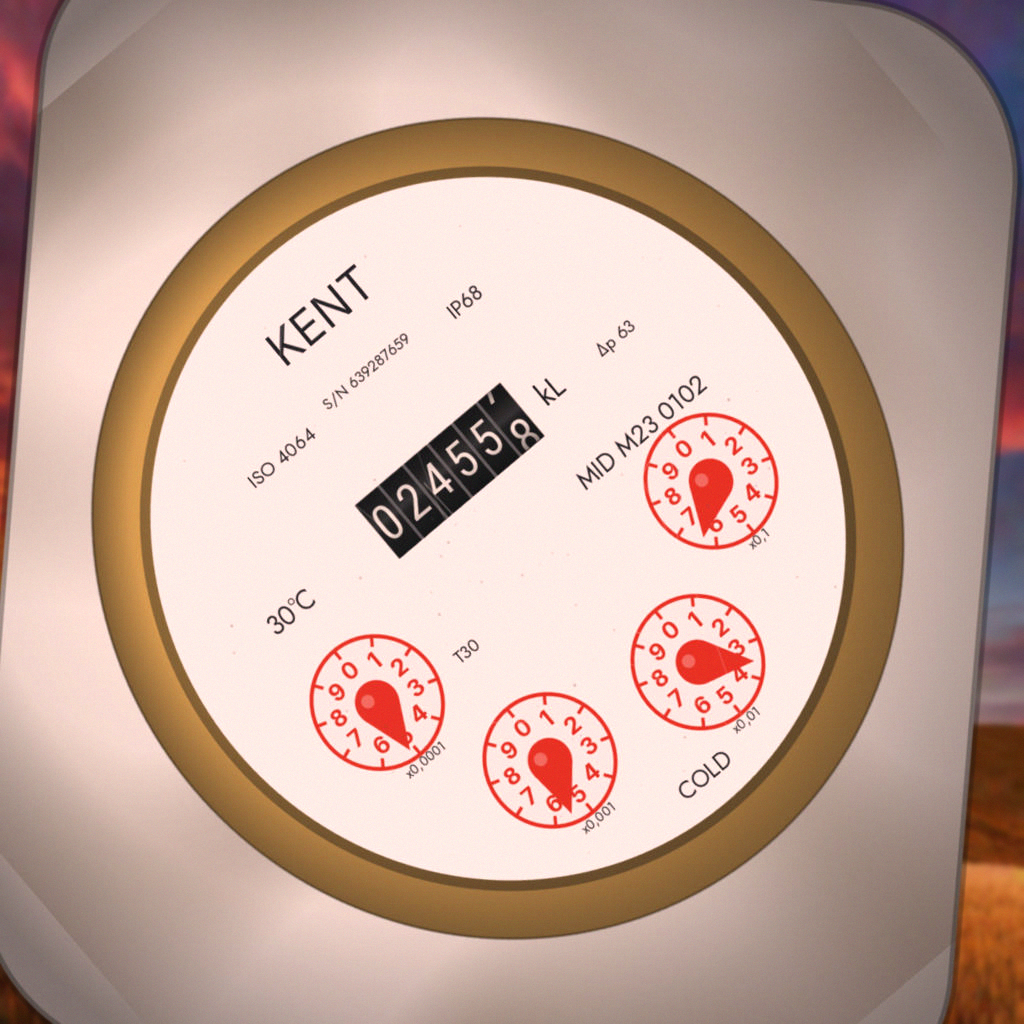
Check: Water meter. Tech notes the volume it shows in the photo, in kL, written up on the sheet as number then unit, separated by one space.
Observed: 24557.6355 kL
